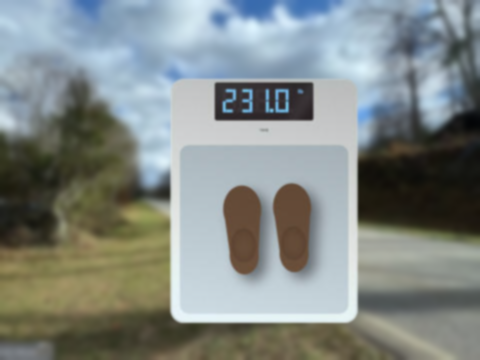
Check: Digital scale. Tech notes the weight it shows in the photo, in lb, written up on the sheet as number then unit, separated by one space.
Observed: 231.0 lb
